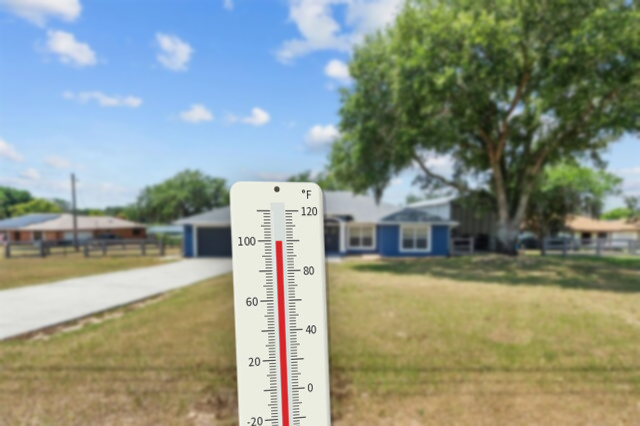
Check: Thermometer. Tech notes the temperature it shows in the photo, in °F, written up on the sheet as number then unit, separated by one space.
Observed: 100 °F
